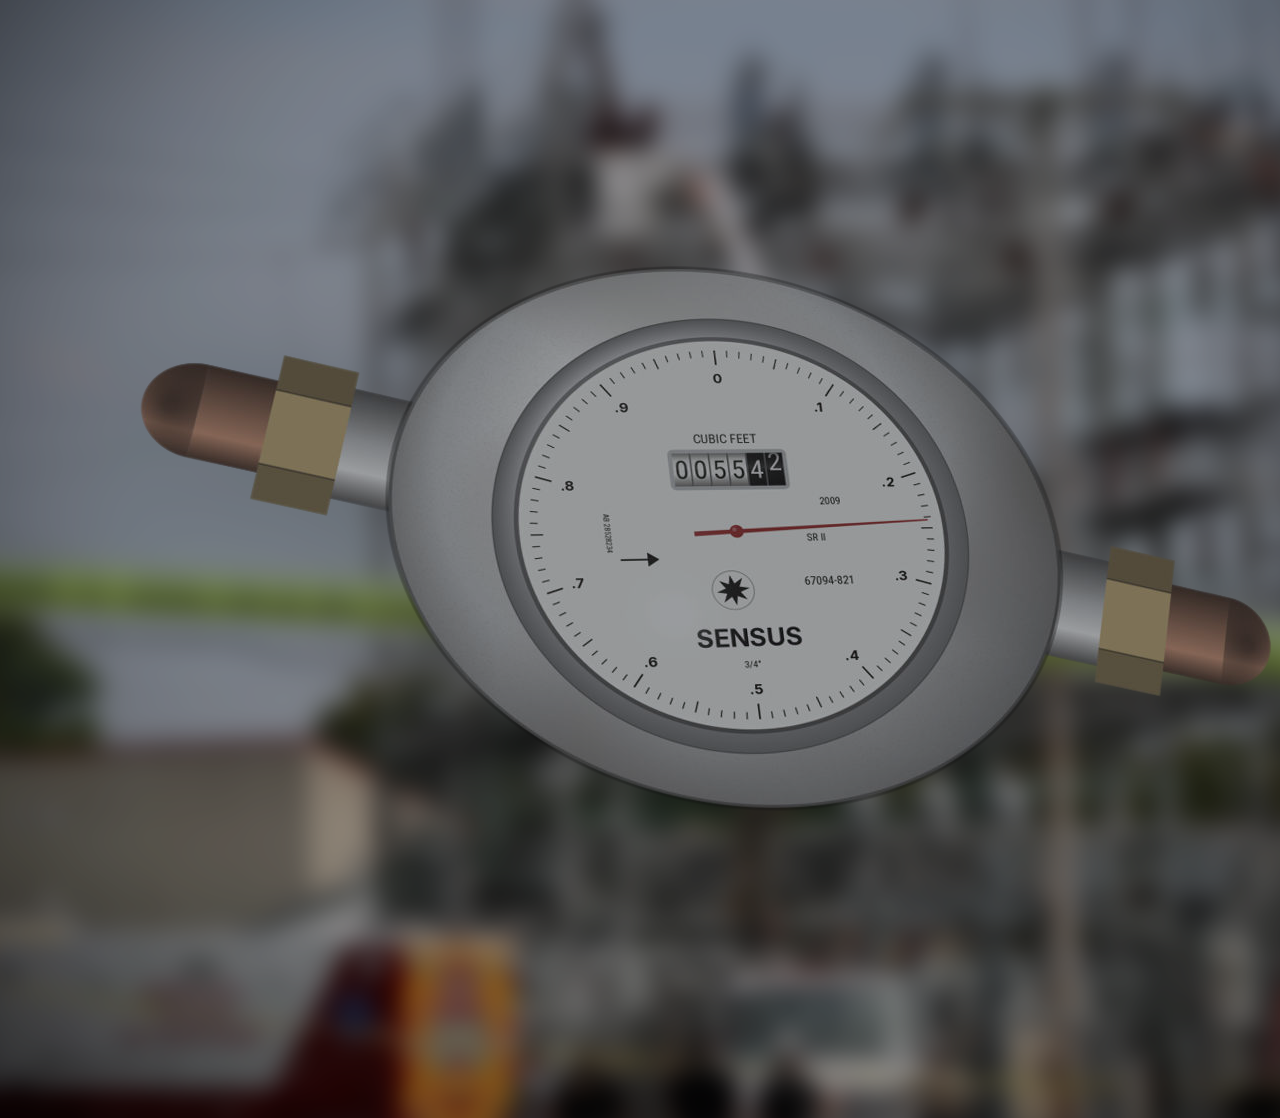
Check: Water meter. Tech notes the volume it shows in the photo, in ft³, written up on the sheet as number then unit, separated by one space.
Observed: 5542.24 ft³
